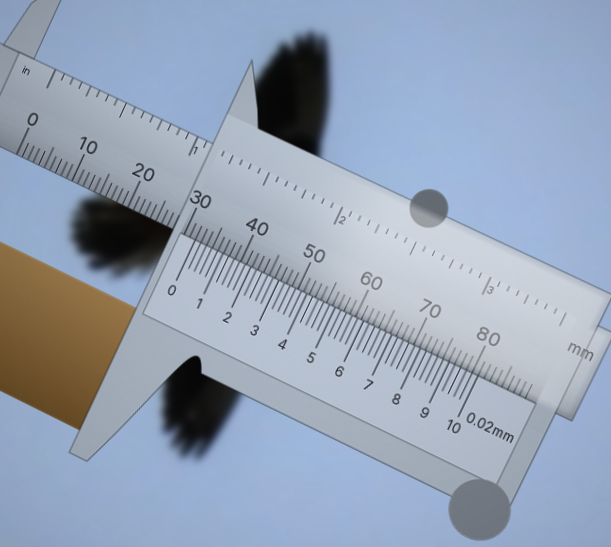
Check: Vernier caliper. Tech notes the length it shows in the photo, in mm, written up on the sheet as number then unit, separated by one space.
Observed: 32.0 mm
